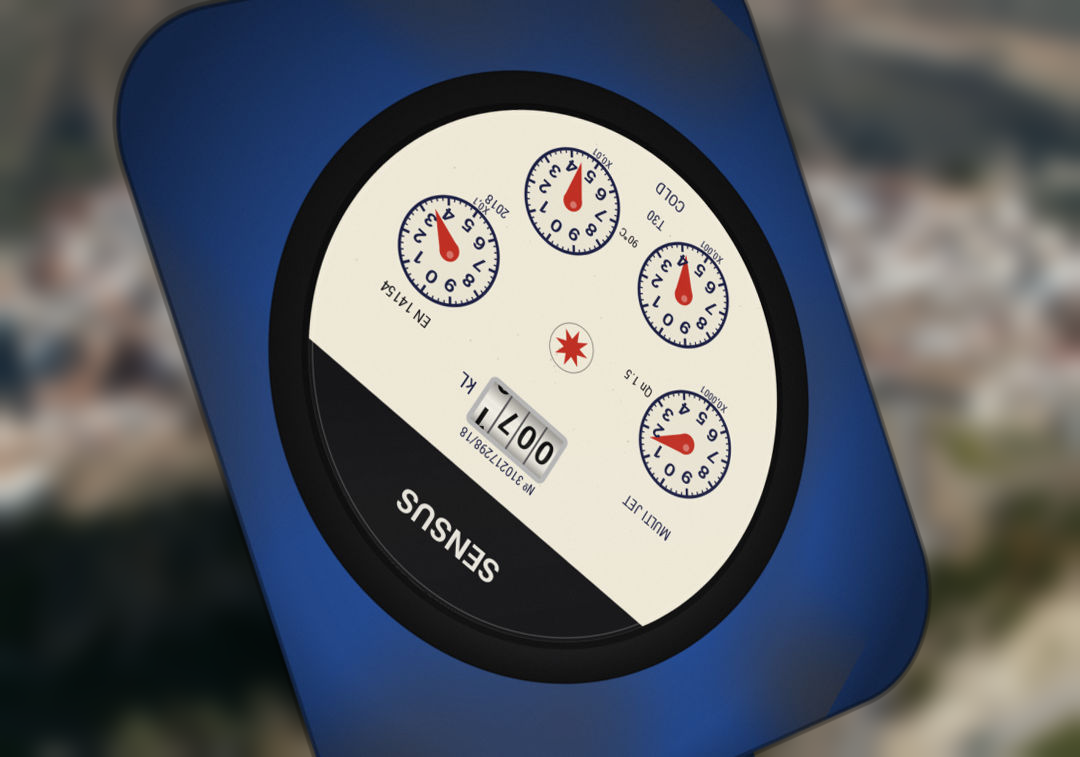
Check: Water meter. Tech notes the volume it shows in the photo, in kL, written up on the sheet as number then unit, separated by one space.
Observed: 71.3441 kL
